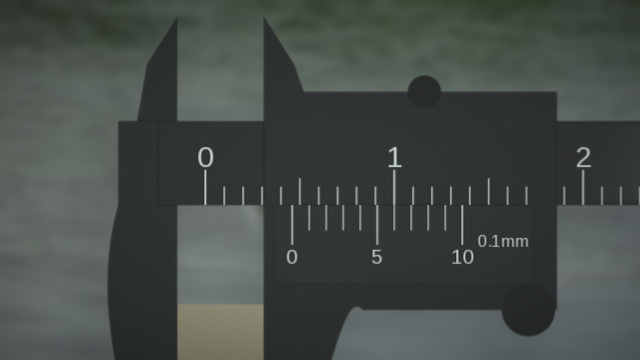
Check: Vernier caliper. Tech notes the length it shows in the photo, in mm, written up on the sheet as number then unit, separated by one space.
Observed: 4.6 mm
